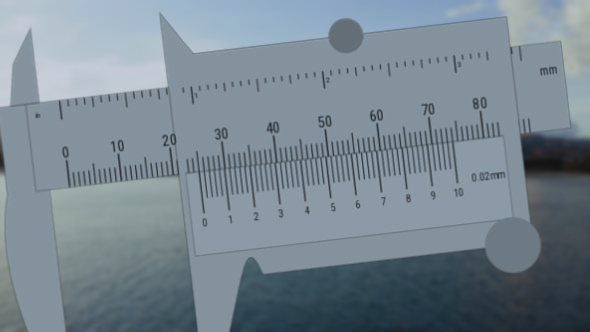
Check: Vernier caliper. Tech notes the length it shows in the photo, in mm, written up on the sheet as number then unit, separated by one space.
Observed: 25.0 mm
